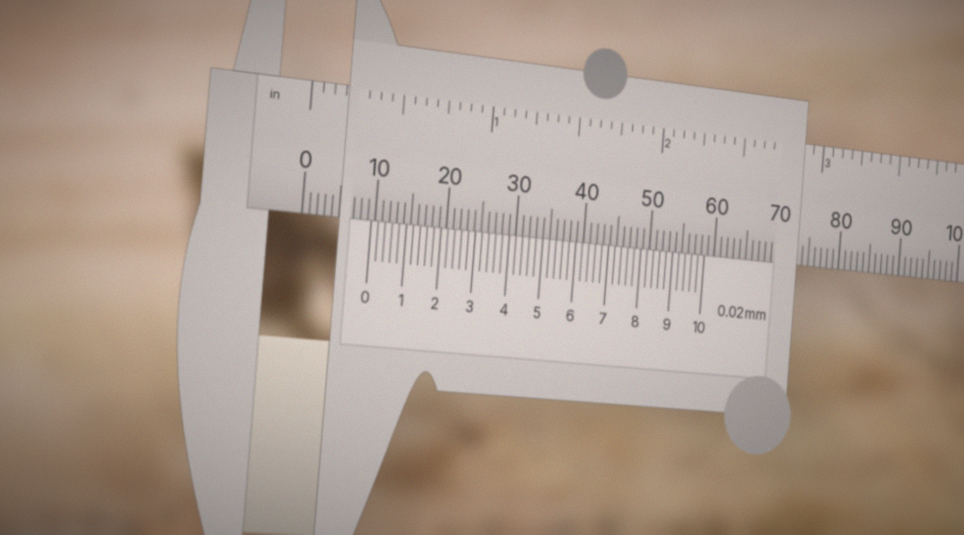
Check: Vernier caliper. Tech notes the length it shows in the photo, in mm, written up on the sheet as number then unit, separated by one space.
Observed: 9.5 mm
